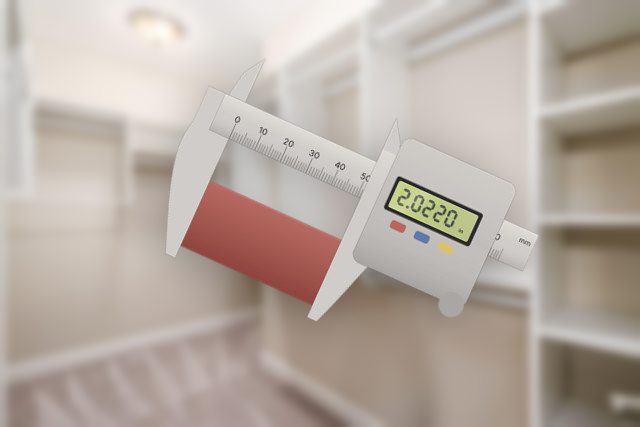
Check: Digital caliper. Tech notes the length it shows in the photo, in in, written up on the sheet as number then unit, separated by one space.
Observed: 2.0220 in
